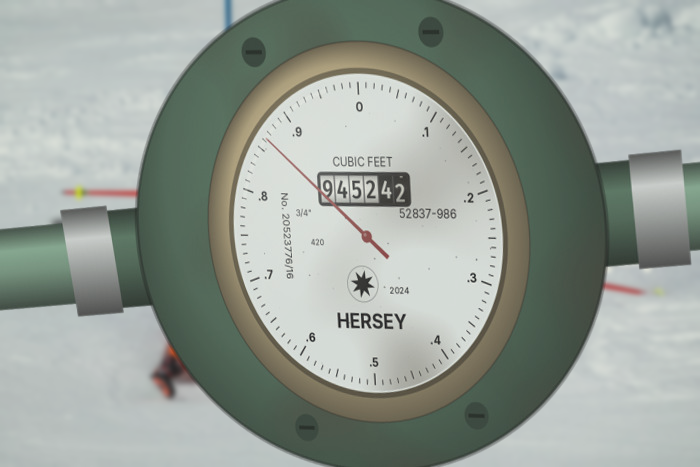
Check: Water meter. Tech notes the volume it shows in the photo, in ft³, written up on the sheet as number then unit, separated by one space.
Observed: 945241.86 ft³
